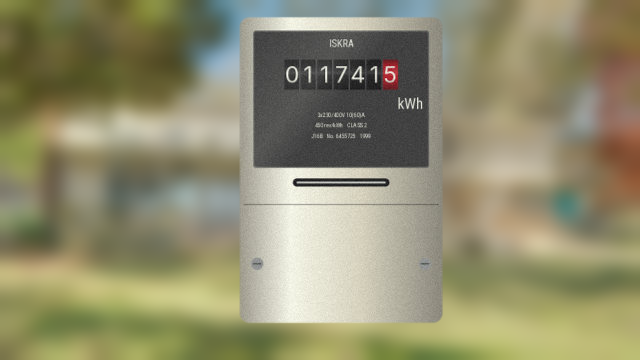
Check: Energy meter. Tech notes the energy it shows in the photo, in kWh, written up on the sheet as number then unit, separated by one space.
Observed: 11741.5 kWh
